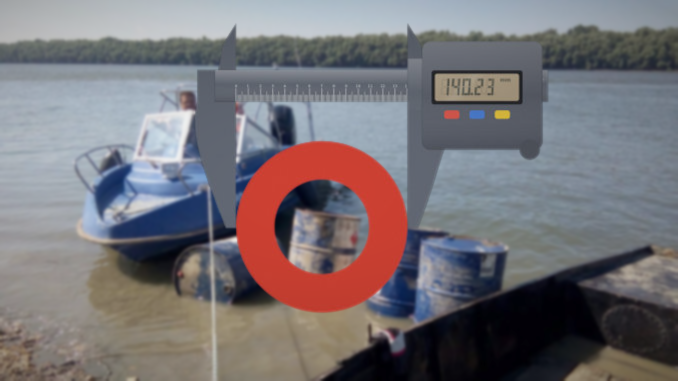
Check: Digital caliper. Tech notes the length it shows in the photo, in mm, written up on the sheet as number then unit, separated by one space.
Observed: 140.23 mm
